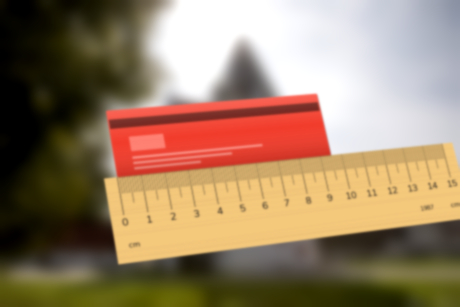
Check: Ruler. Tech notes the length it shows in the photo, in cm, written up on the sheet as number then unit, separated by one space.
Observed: 9.5 cm
